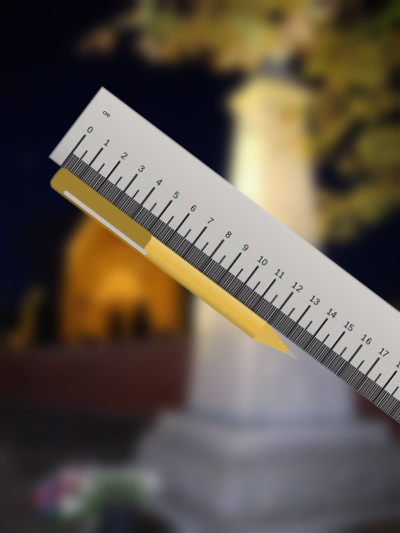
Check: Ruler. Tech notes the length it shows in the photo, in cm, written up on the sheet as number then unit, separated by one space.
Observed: 14 cm
